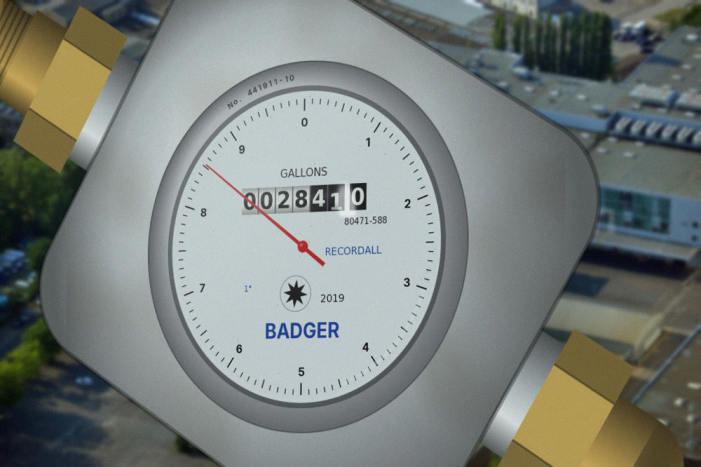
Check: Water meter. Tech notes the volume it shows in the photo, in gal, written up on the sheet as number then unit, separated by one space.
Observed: 28408.5 gal
